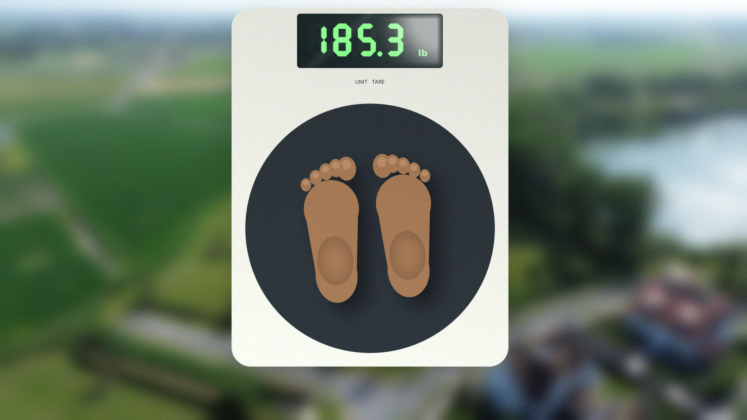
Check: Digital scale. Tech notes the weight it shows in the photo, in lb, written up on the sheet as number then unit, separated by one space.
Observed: 185.3 lb
